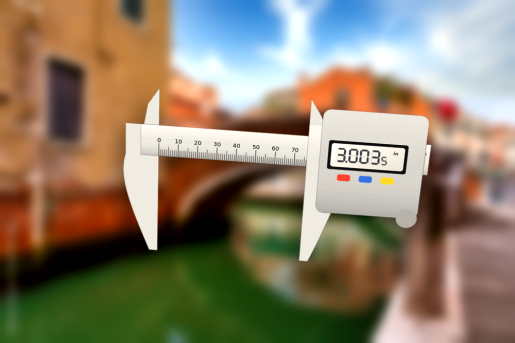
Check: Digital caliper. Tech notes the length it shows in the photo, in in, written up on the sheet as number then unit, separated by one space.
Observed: 3.0035 in
